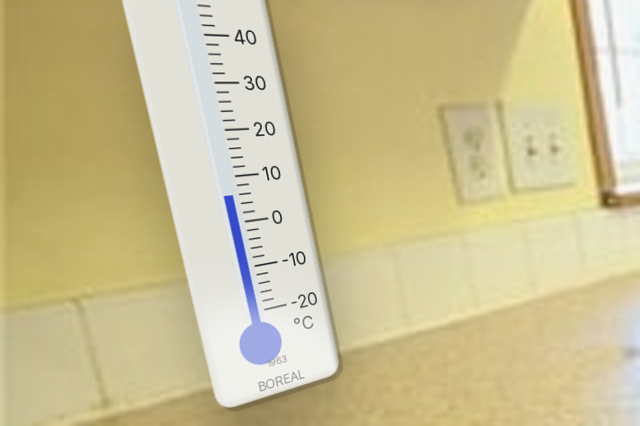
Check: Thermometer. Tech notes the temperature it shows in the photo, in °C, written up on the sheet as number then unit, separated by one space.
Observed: 6 °C
